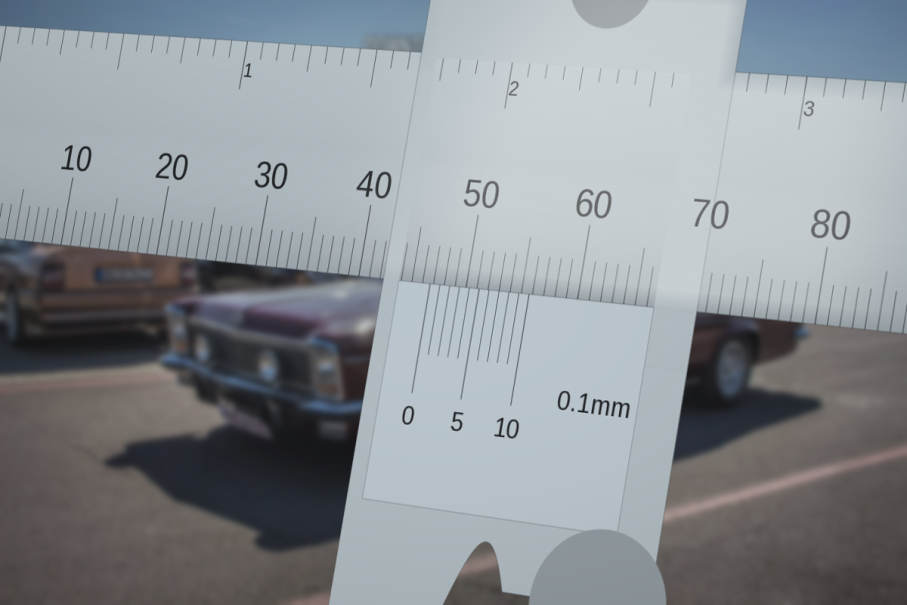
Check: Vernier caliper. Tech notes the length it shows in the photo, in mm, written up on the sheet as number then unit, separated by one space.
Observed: 46.7 mm
